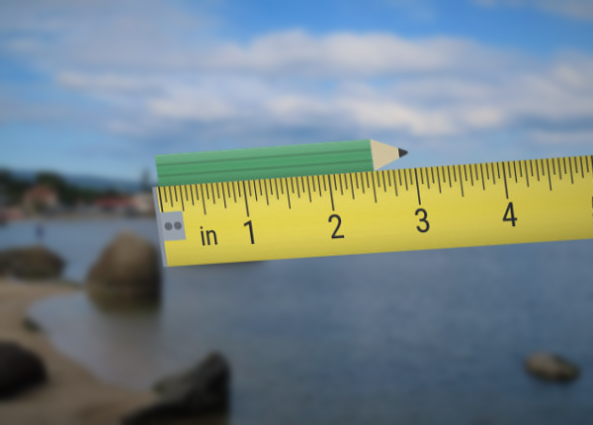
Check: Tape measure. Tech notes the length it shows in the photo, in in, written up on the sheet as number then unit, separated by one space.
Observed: 2.9375 in
